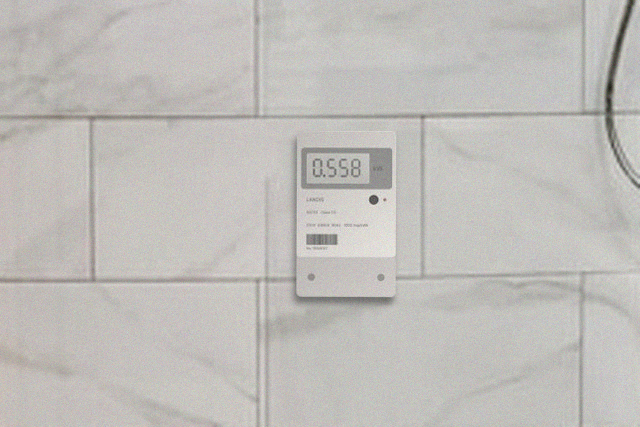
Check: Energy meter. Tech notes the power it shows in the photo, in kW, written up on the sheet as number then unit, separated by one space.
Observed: 0.558 kW
